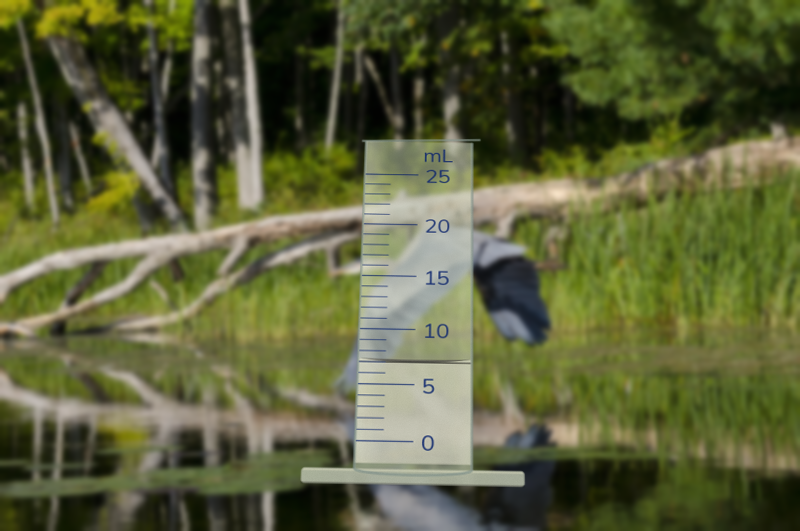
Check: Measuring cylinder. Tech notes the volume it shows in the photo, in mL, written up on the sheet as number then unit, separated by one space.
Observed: 7 mL
